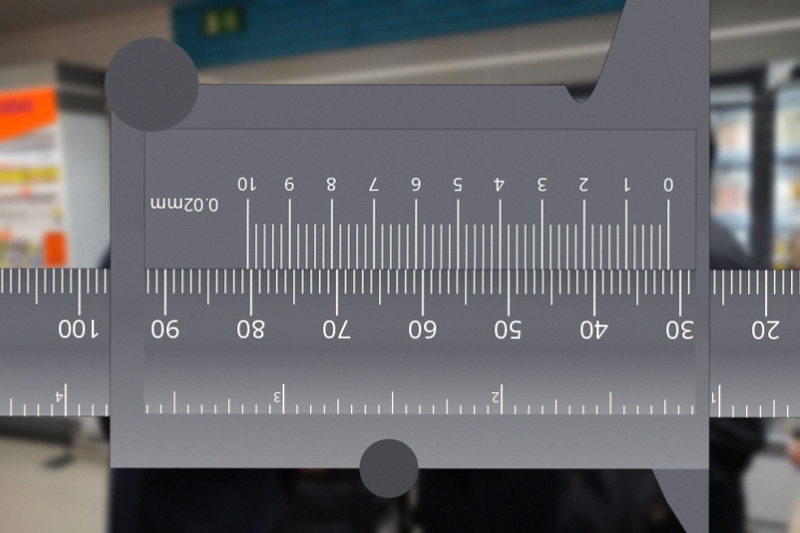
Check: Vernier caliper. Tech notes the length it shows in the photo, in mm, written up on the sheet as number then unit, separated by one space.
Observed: 31.4 mm
